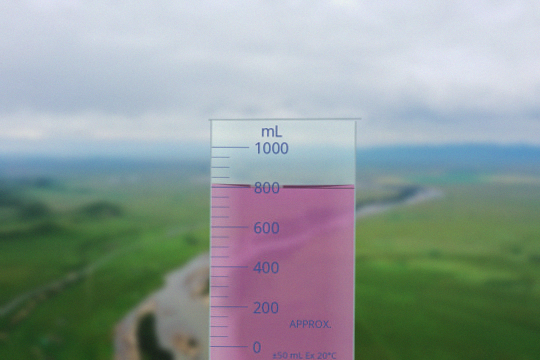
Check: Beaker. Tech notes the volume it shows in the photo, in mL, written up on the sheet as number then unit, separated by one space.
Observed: 800 mL
